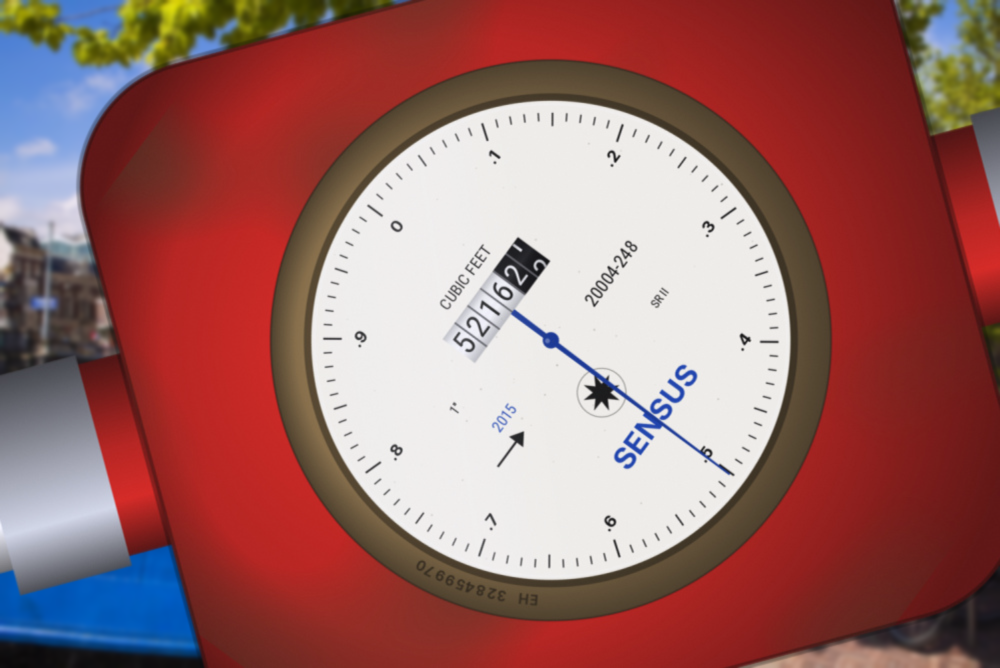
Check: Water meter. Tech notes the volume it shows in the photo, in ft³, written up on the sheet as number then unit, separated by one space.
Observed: 521621.50 ft³
